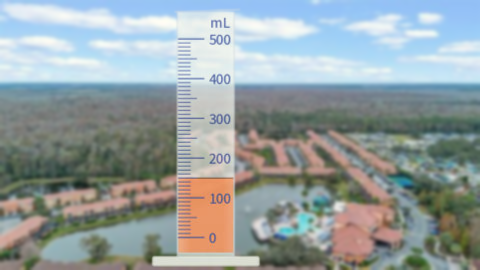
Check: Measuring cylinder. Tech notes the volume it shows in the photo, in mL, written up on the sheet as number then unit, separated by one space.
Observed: 150 mL
